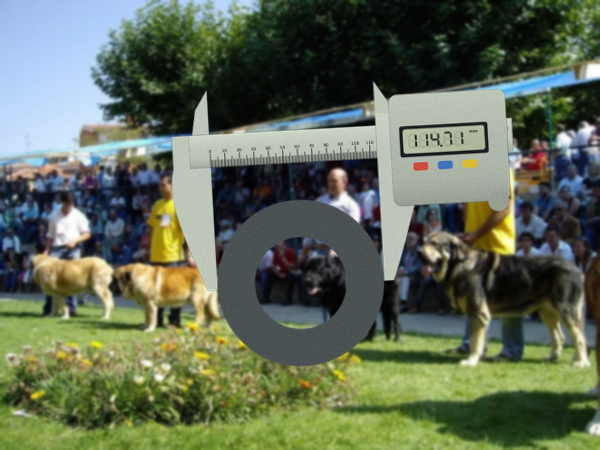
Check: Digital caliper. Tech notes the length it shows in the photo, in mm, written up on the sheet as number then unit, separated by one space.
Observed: 114.71 mm
